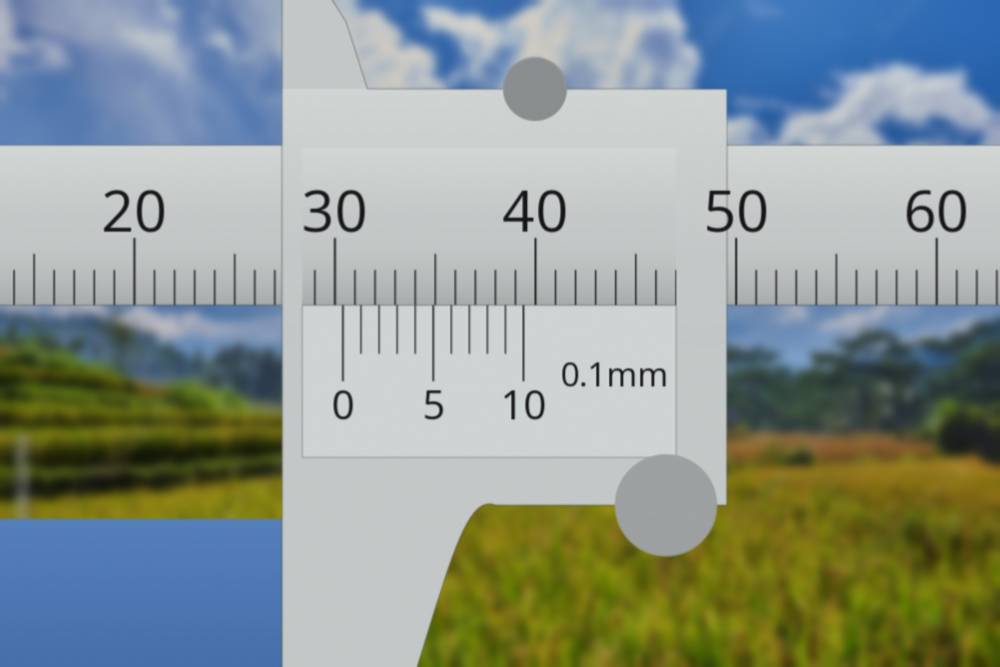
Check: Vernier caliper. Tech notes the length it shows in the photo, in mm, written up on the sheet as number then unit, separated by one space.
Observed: 30.4 mm
